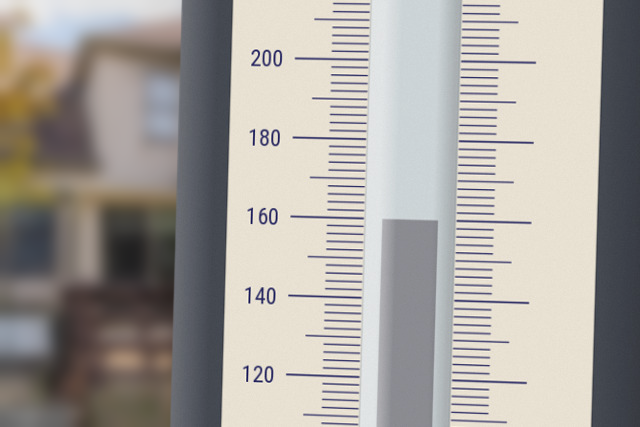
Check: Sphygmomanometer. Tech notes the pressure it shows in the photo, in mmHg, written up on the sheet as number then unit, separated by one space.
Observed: 160 mmHg
